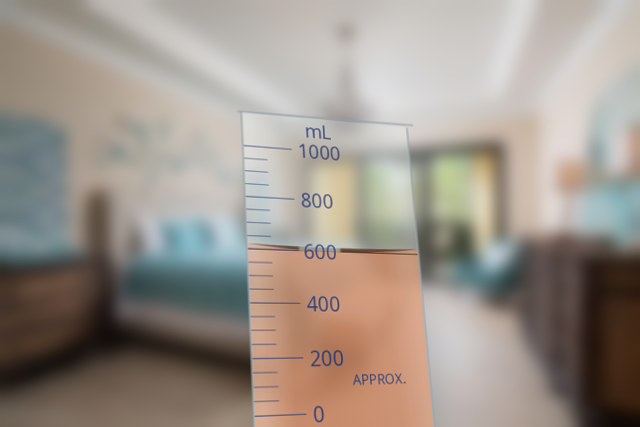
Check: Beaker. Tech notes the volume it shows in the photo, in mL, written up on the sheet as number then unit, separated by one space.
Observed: 600 mL
